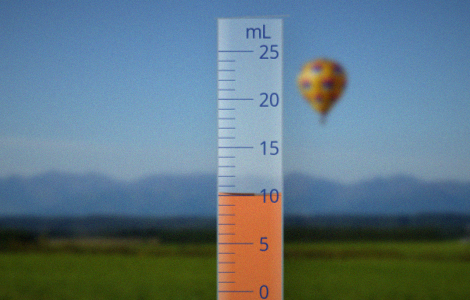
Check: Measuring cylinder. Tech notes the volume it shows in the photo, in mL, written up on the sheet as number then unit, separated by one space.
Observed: 10 mL
